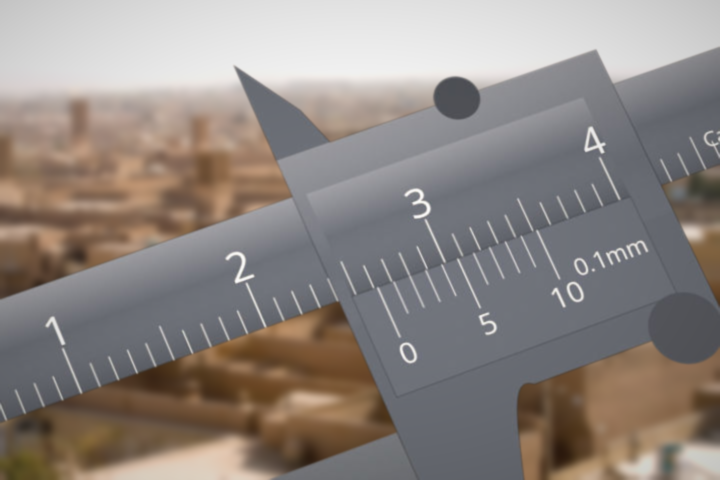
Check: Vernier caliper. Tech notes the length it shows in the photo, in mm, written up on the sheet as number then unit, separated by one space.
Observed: 26.2 mm
